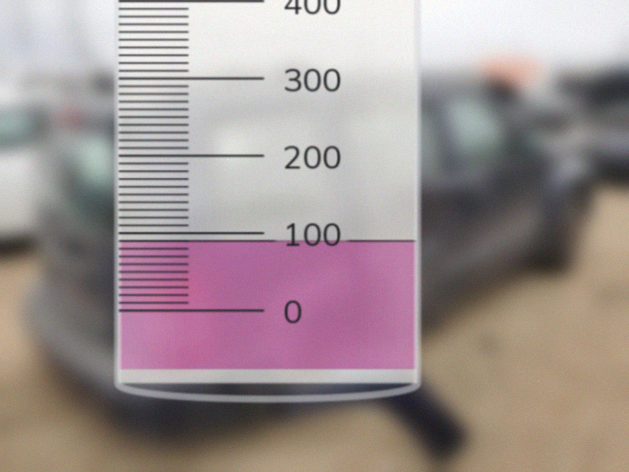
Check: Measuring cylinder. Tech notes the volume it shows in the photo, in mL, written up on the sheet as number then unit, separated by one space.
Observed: 90 mL
